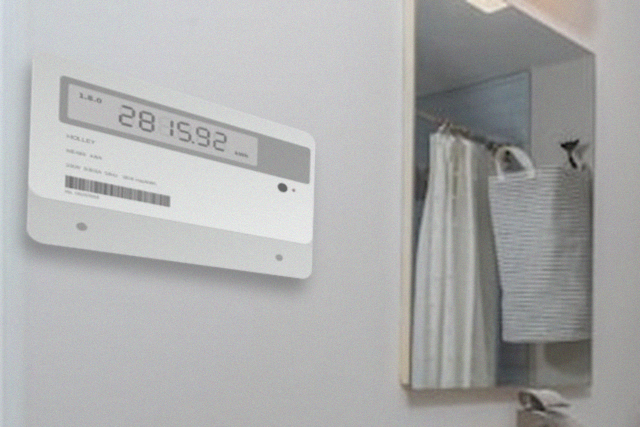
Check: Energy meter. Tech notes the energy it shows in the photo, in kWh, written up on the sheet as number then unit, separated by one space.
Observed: 2815.92 kWh
